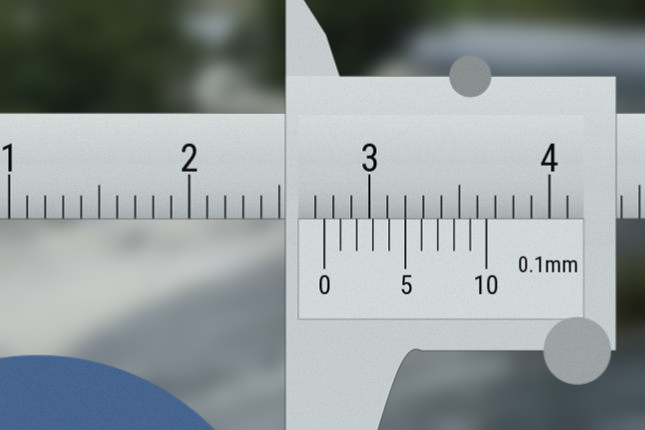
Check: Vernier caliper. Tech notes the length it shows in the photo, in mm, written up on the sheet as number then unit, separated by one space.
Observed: 27.5 mm
